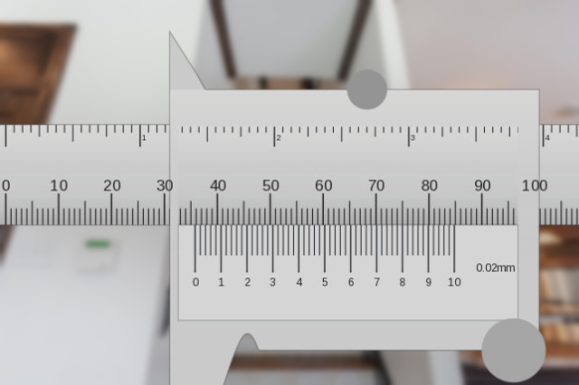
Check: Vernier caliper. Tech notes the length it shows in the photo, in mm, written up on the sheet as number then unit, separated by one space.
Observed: 35.8 mm
